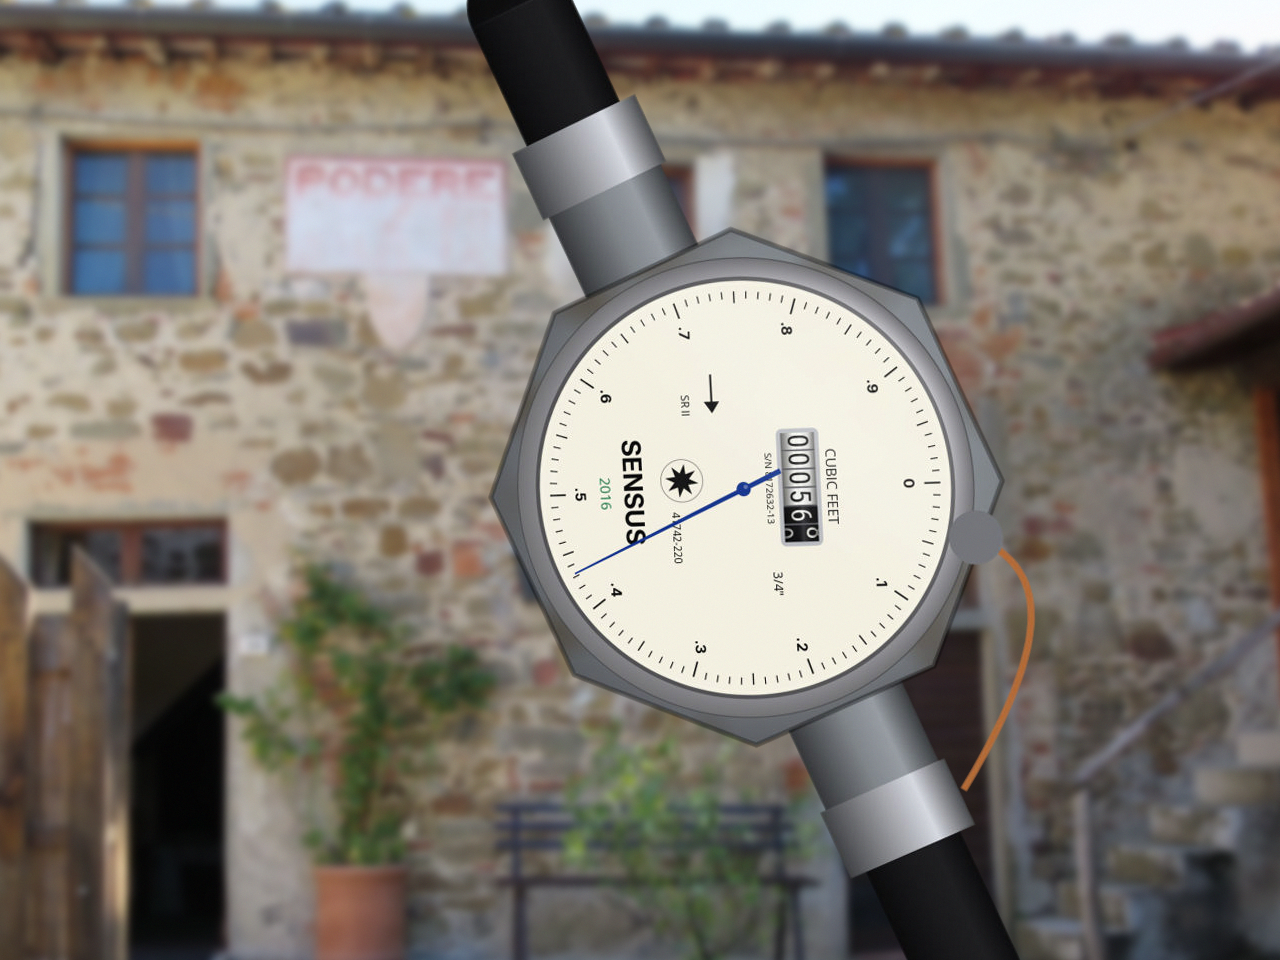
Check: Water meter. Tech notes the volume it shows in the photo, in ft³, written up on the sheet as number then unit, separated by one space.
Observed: 568.43 ft³
